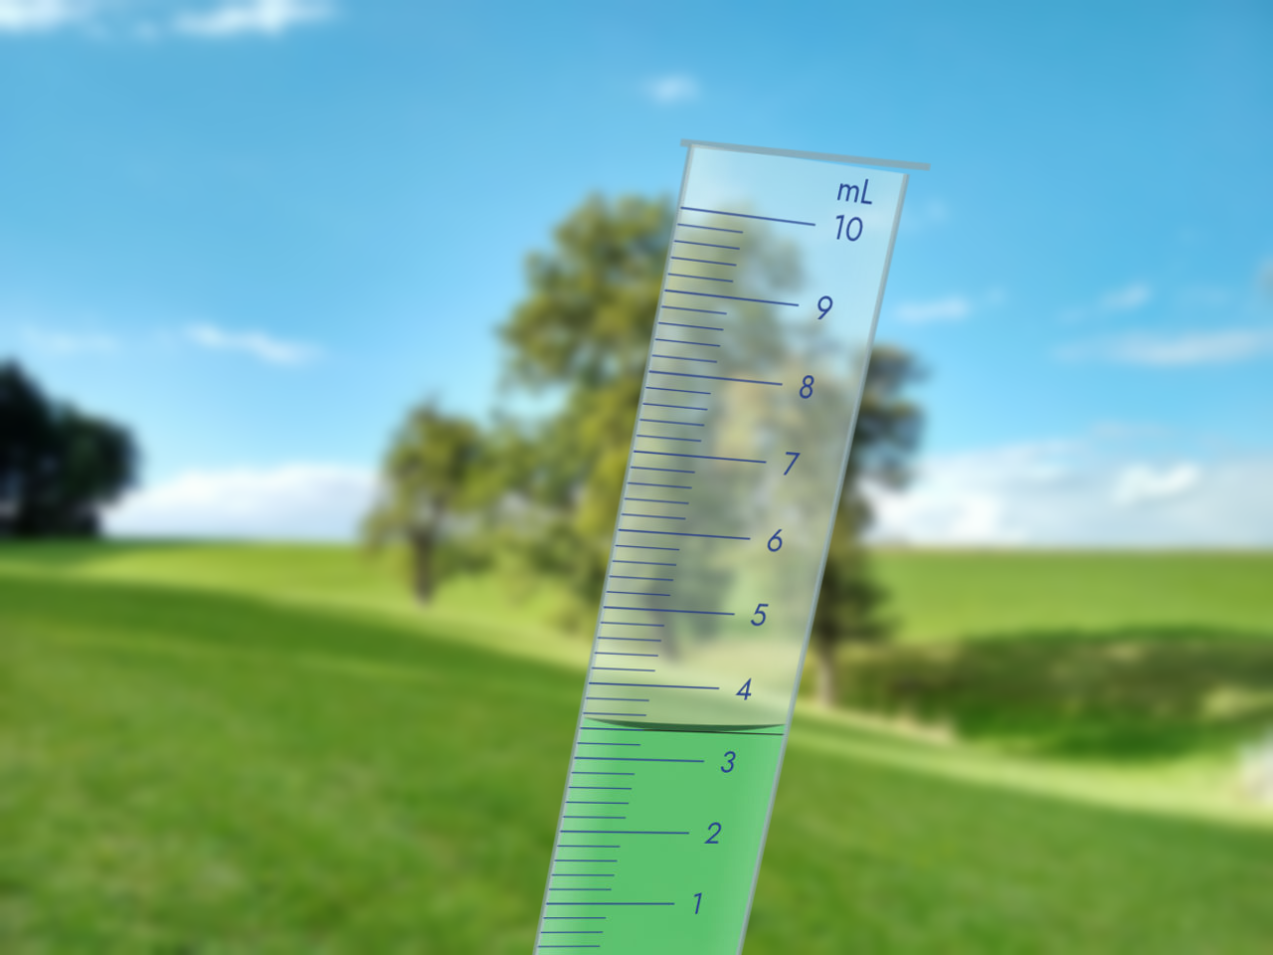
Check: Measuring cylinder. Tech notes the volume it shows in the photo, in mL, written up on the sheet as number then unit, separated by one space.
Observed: 3.4 mL
